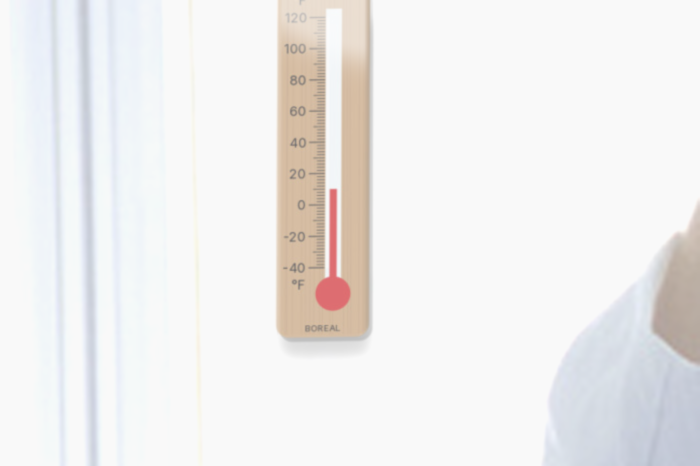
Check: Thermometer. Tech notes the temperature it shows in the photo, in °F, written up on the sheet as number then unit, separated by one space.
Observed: 10 °F
